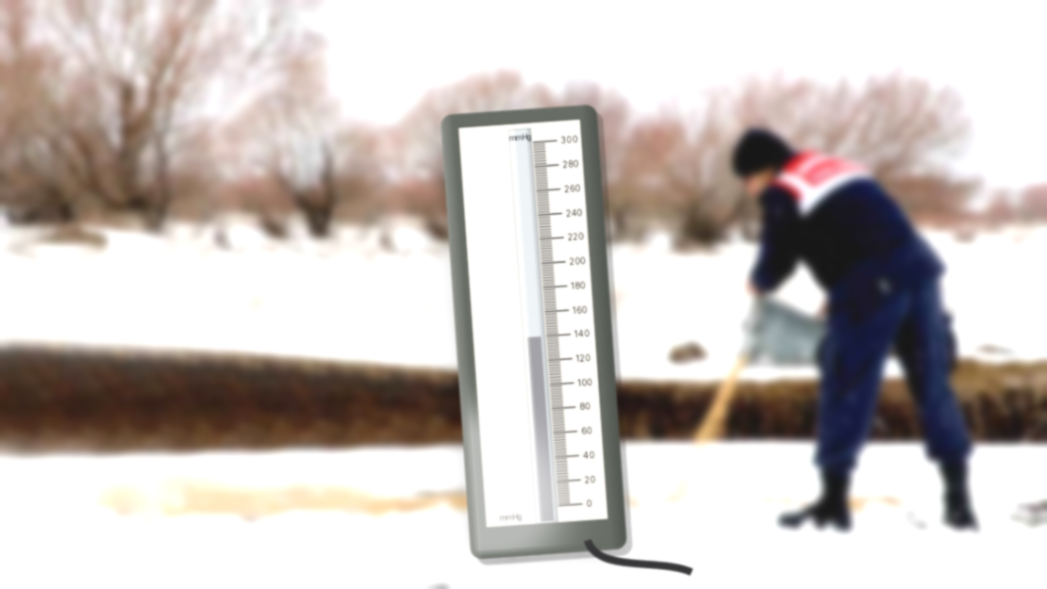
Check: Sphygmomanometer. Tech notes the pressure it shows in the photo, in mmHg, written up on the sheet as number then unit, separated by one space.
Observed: 140 mmHg
